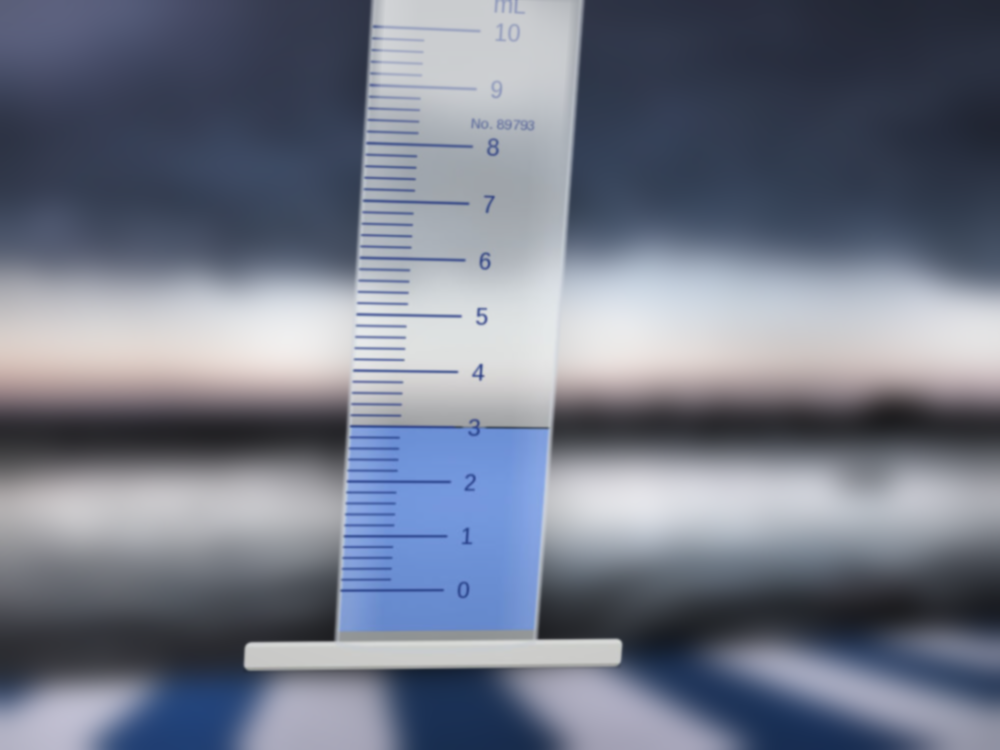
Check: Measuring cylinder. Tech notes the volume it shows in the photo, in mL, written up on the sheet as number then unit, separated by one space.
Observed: 3 mL
